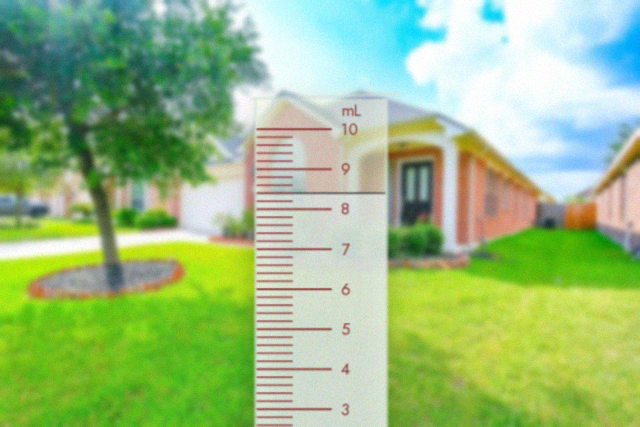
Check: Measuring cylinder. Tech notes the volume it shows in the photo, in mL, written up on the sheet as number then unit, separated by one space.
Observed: 8.4 mL
